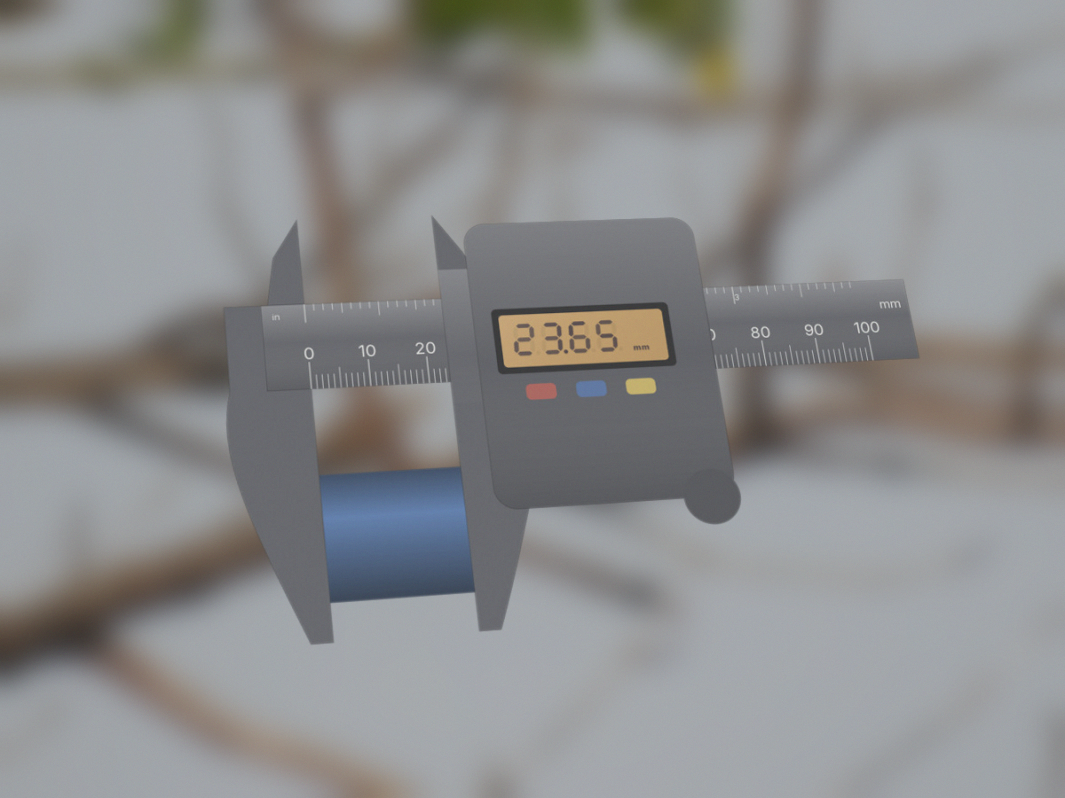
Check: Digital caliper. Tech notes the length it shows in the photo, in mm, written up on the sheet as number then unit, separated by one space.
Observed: 23.65 mm
